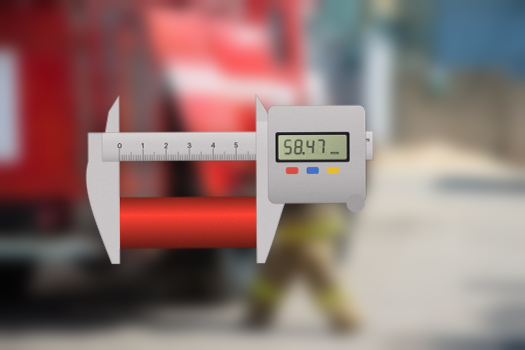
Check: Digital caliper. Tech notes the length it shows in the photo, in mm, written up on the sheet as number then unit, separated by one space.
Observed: 58.47 mm
